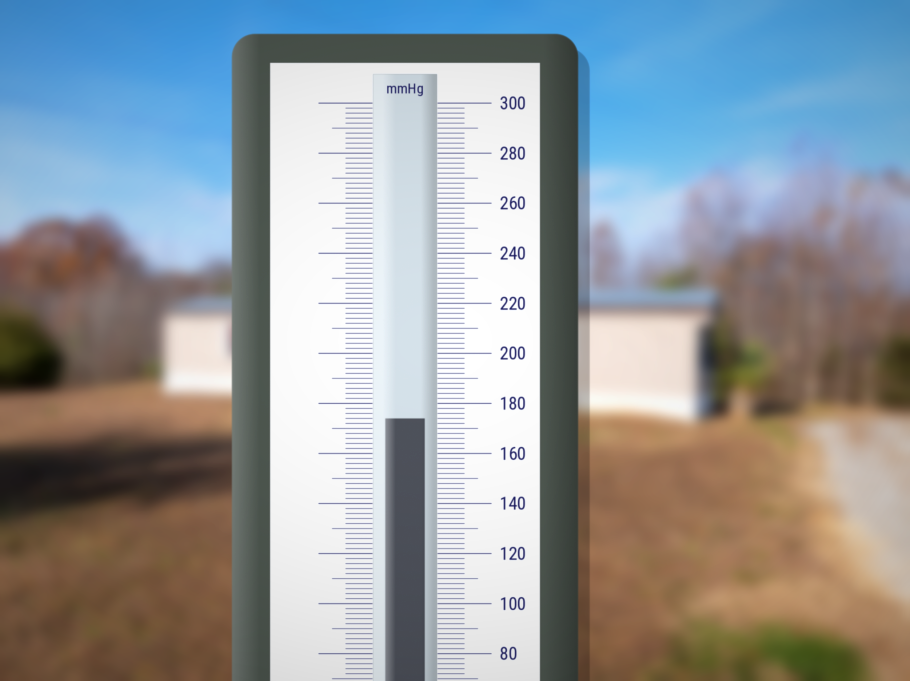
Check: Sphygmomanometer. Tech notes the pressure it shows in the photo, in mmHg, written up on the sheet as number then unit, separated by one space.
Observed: 174 mmHg
